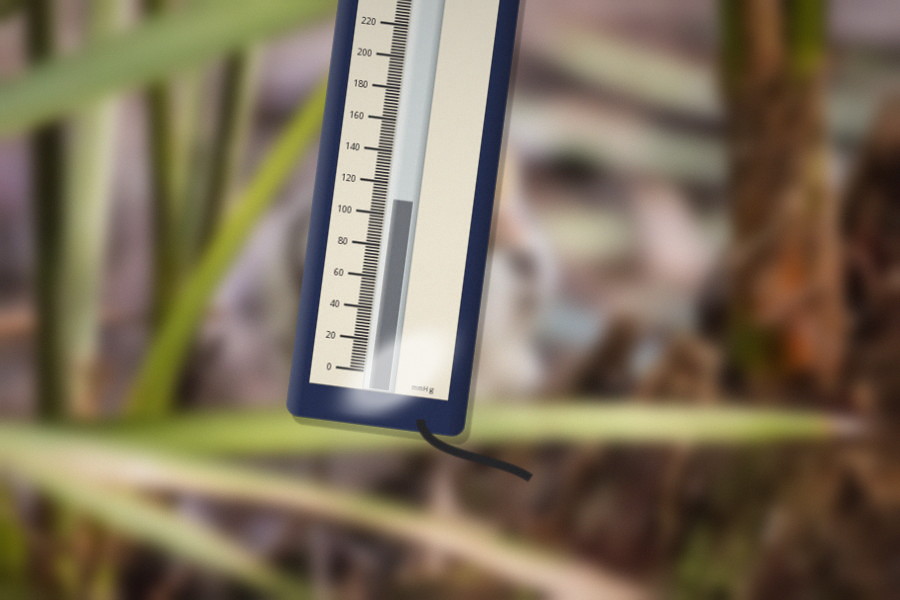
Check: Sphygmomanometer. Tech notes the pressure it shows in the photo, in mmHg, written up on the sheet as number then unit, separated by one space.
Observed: 110 mmHg
